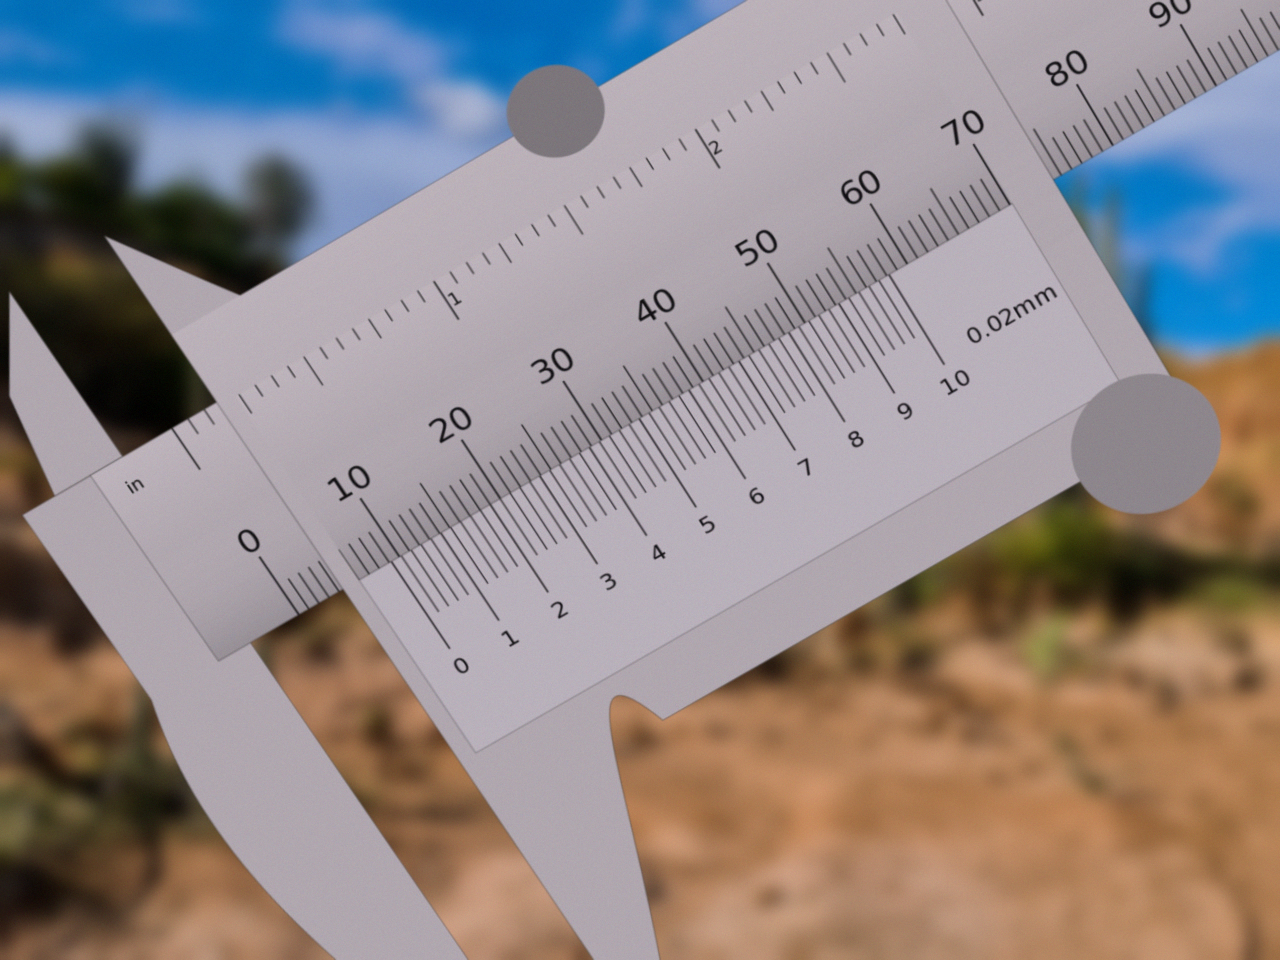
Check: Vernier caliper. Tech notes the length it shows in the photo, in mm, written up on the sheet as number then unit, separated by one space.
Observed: 9.2 mm
